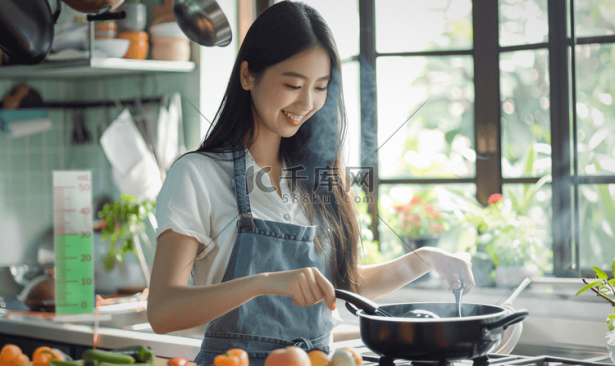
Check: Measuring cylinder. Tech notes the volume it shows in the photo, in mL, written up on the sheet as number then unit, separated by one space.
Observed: 30 mL
